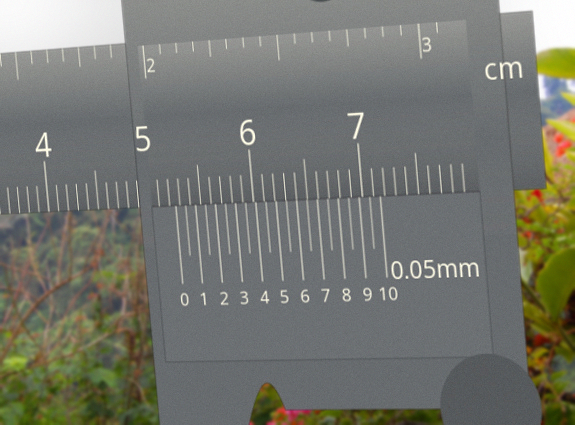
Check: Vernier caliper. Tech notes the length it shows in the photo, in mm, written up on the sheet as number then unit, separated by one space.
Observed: 52.6 mm
